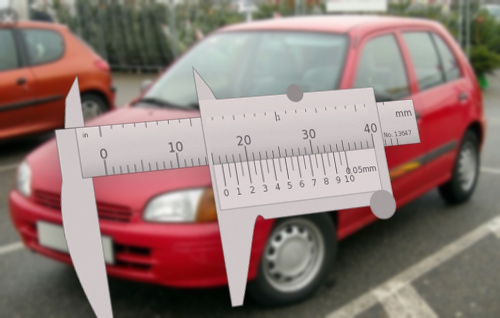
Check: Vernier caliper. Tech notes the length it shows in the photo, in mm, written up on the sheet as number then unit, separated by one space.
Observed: 16.2 mm
